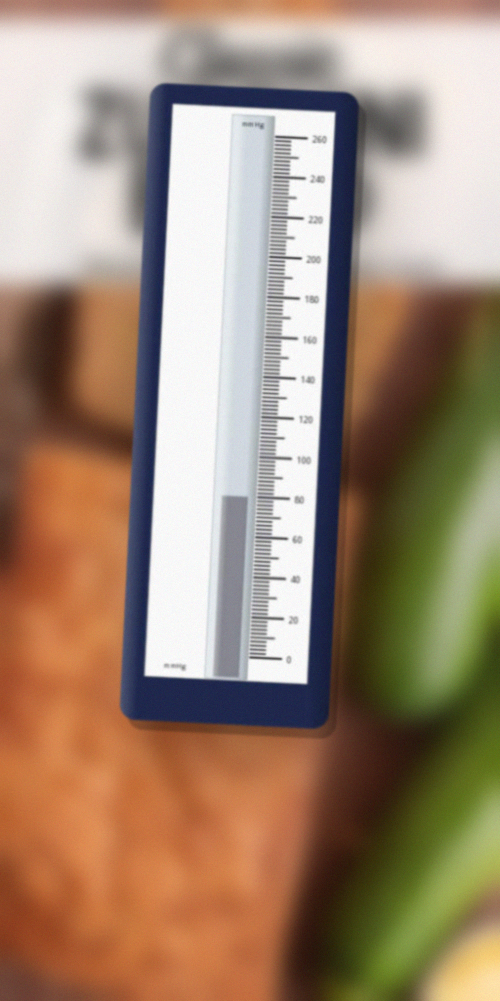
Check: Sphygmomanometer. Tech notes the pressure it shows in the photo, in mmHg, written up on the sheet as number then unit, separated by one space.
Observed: 80 mmHg
